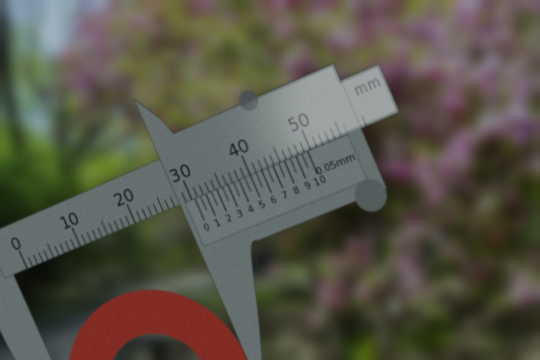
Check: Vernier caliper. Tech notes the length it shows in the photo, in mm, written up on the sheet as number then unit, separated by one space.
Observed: 30.5 mm
